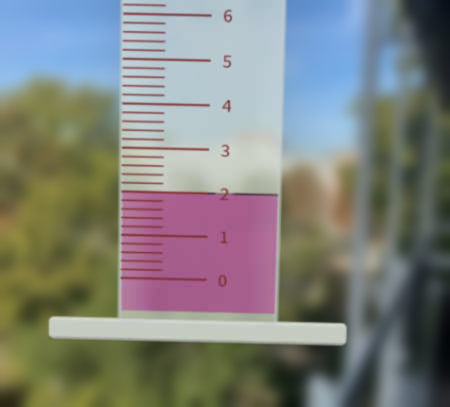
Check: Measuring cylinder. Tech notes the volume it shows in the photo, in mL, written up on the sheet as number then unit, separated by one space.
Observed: 2 mL
